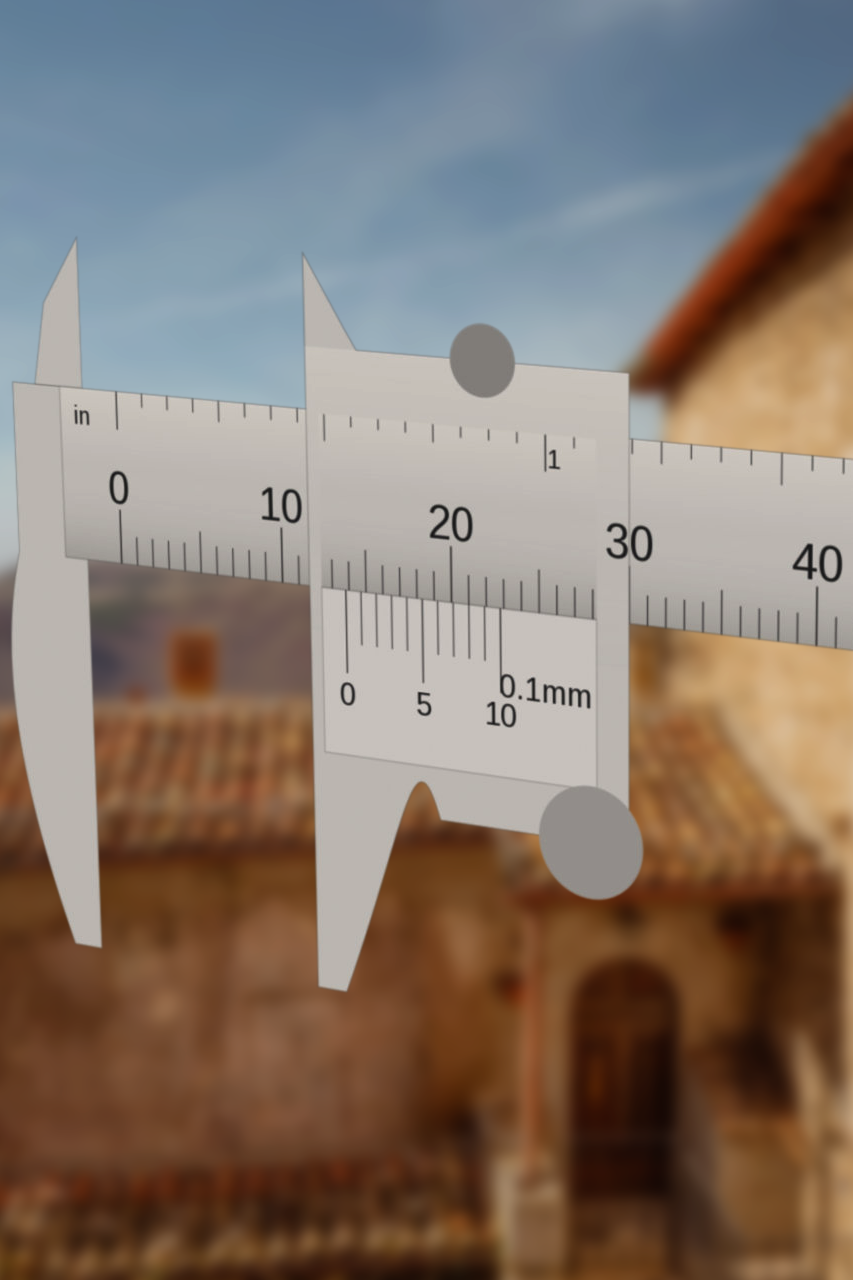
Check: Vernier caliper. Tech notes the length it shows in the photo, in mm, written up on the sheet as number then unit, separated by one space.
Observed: 13.8 mm
